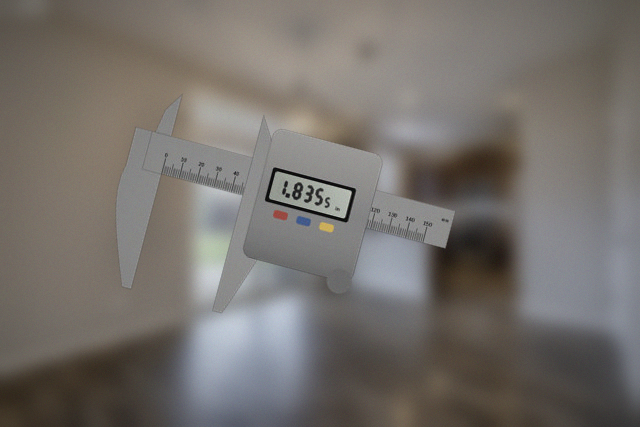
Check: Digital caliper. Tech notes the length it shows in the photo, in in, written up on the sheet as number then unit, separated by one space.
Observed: 1.8355 in
